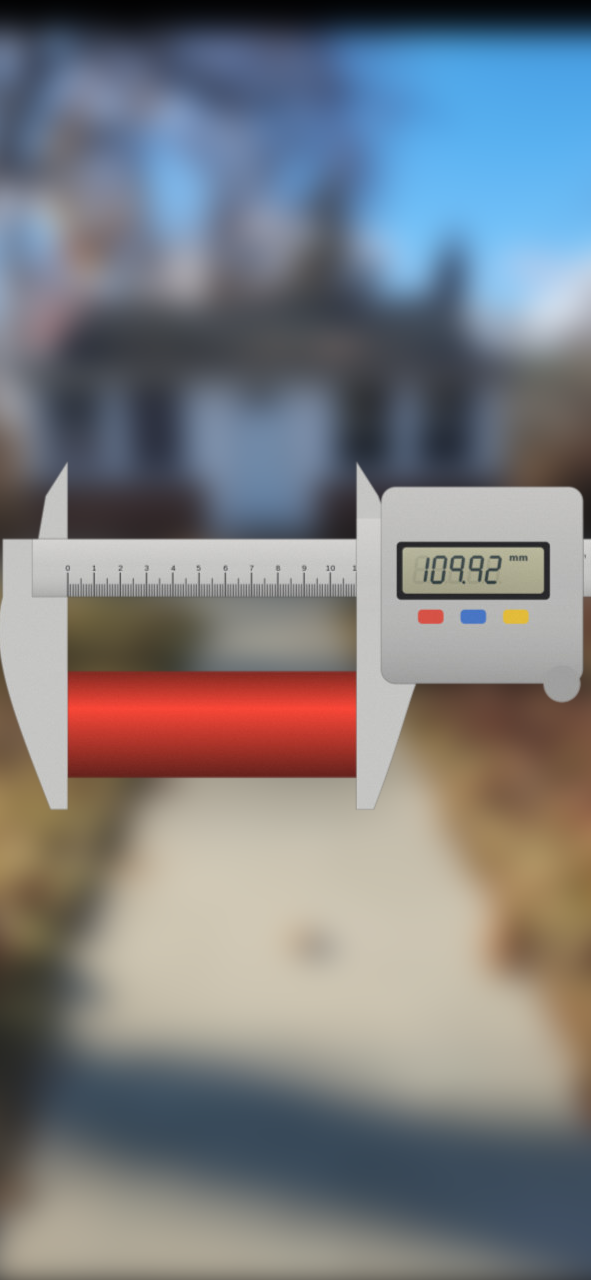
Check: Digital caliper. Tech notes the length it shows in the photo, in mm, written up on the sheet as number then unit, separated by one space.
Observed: 109.92 mm
